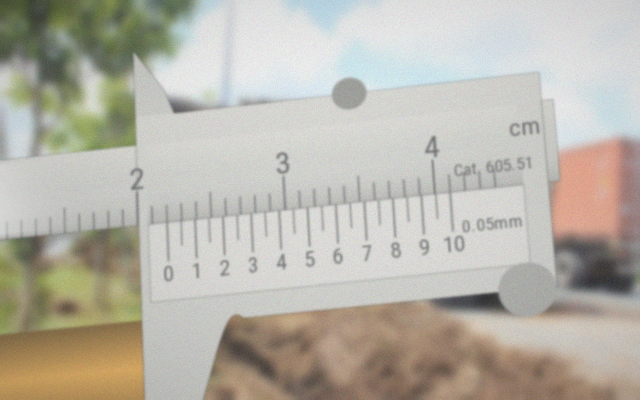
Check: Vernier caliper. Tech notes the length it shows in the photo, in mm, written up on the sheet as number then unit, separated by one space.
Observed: 22.0 mm
